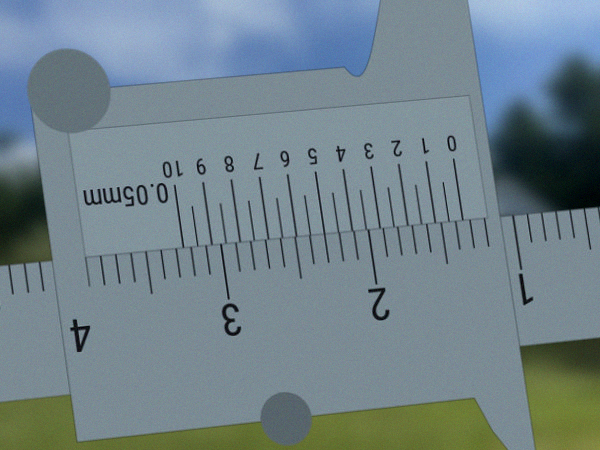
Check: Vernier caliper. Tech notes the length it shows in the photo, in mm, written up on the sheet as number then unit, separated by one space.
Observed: 13.5 mm
